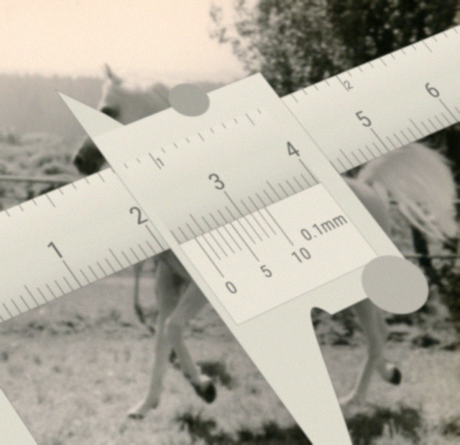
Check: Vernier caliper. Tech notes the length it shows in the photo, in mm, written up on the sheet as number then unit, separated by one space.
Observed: 23.8 mm
